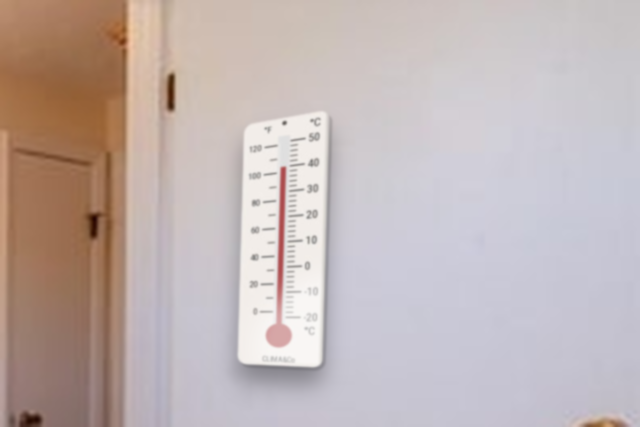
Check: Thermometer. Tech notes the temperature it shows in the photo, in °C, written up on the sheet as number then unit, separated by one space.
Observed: 40 °C
